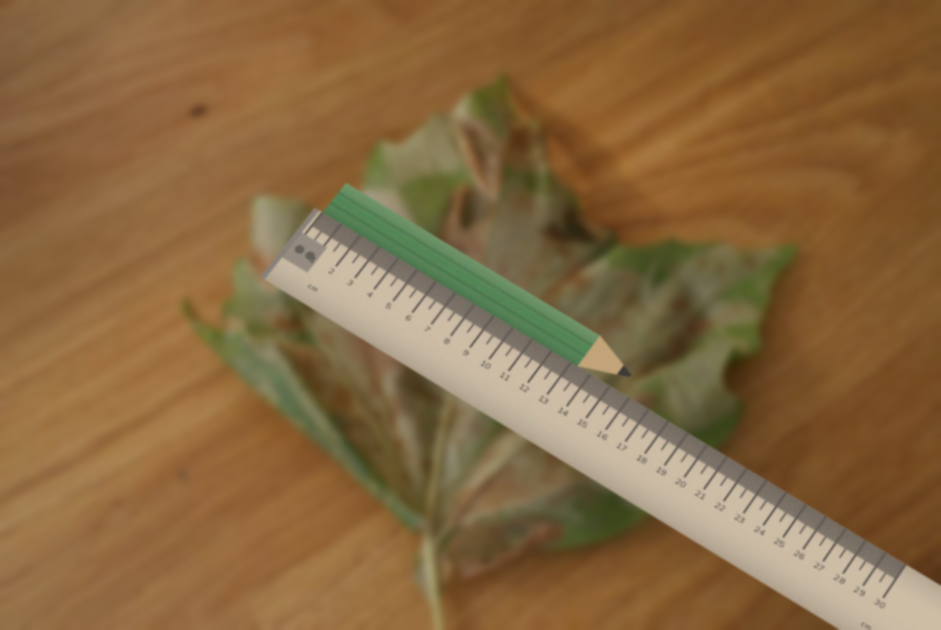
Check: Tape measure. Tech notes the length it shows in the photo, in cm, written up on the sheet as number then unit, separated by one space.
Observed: 15.5 cm
